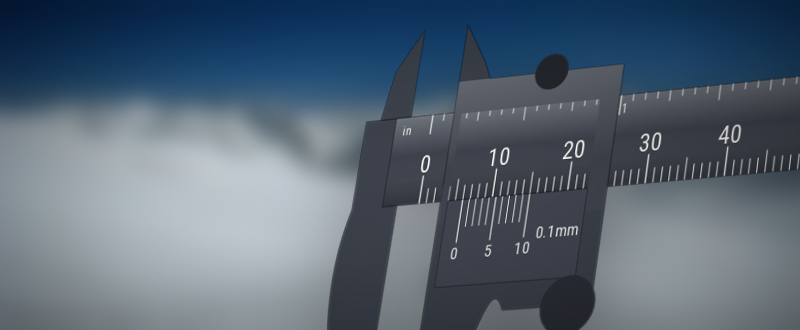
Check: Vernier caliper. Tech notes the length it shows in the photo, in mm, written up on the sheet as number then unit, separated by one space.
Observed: 6.0 mm
